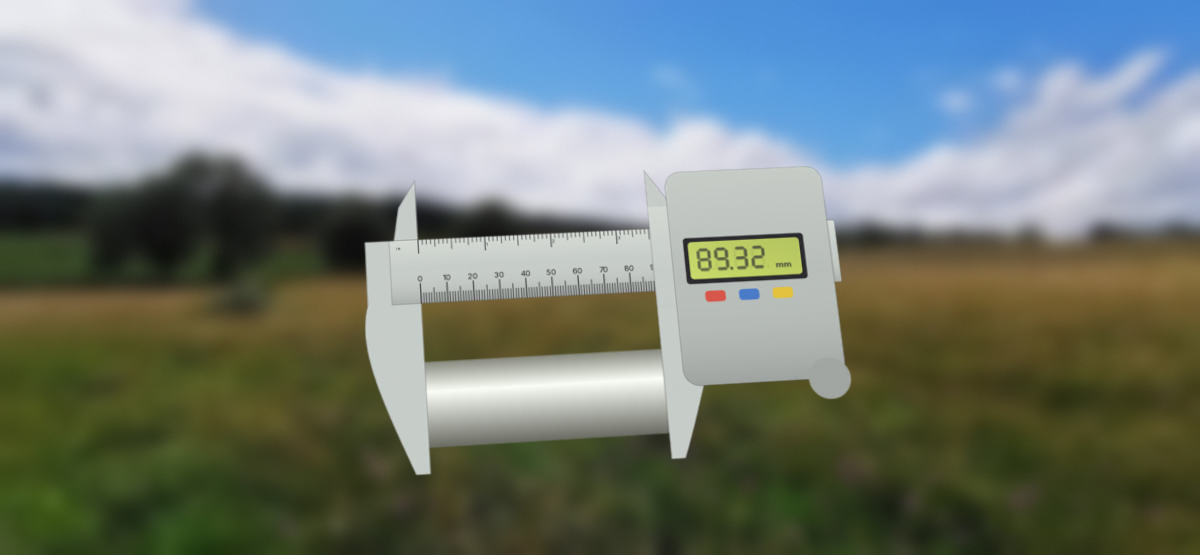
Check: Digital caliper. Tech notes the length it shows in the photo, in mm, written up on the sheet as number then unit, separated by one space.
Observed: 89.32 mm
